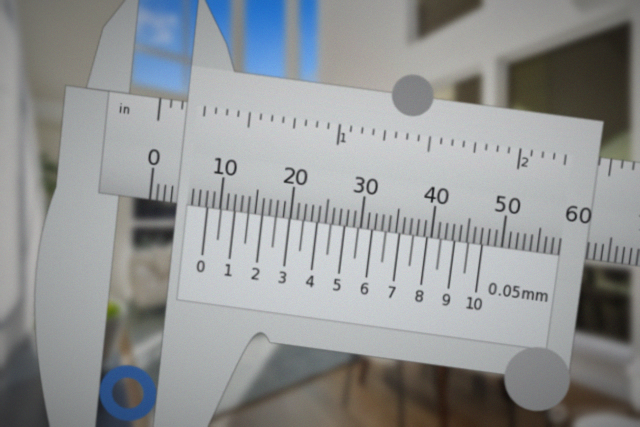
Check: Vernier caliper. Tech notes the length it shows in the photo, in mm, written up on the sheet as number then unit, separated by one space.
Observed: 8.2 mm
